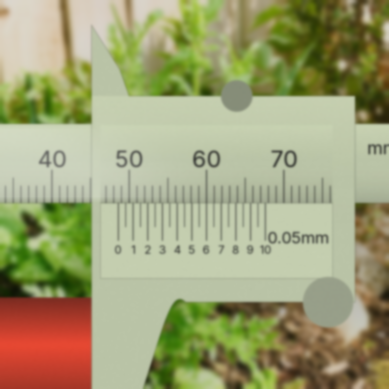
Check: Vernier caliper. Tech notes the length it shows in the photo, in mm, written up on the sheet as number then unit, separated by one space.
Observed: 48.6 mm
